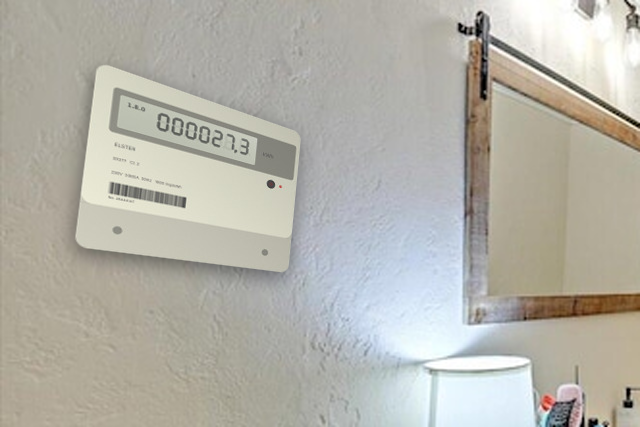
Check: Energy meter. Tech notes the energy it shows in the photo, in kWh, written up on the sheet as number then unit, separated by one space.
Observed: 27.3 kWh
